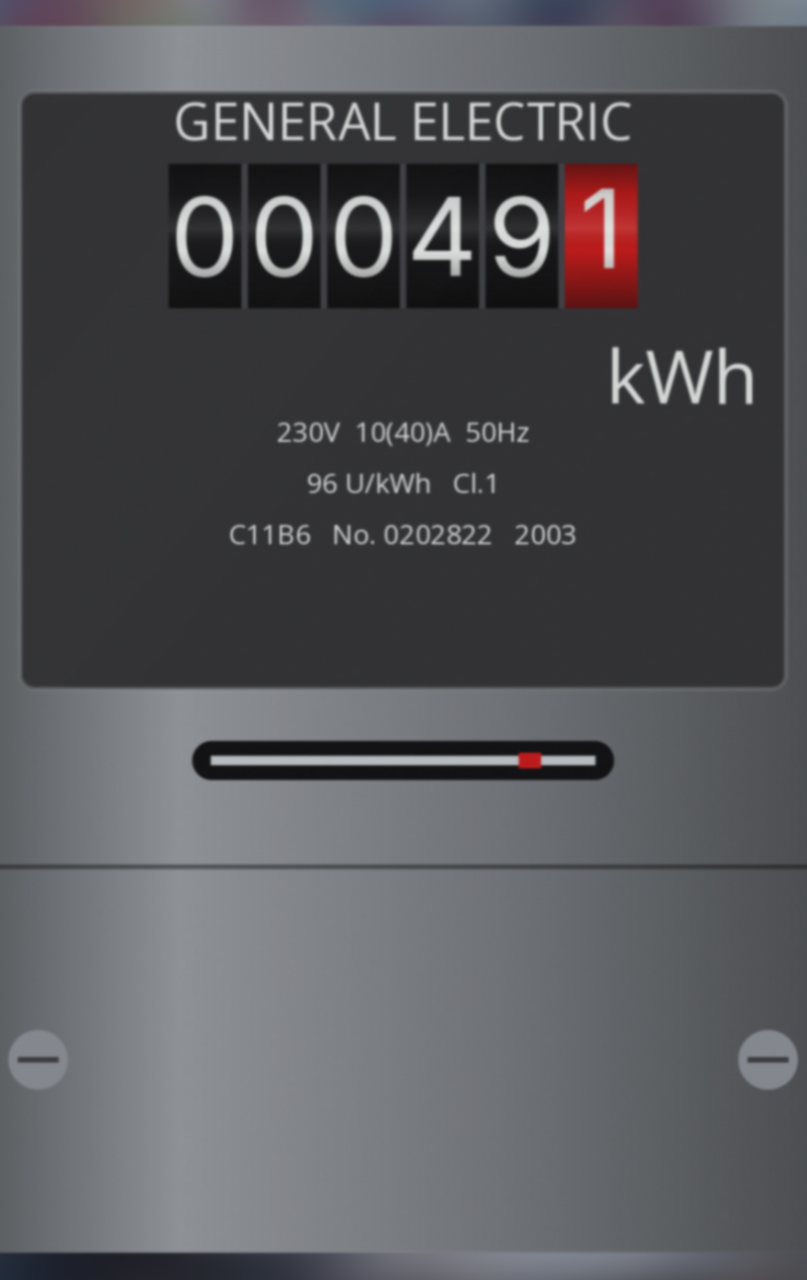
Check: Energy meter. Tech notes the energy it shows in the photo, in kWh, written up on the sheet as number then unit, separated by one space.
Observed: 49.1 kWh
